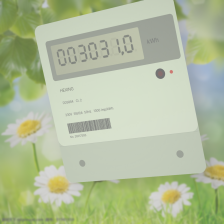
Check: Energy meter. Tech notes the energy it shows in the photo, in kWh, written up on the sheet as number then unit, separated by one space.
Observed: 3031.0 kWh
